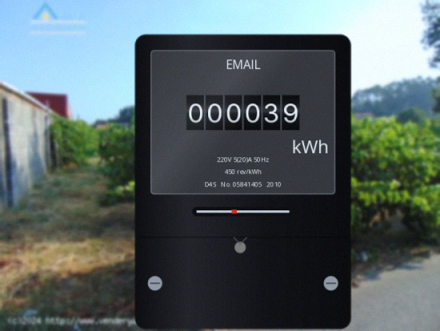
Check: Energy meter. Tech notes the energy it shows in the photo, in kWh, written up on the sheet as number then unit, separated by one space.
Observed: 39 kWh
